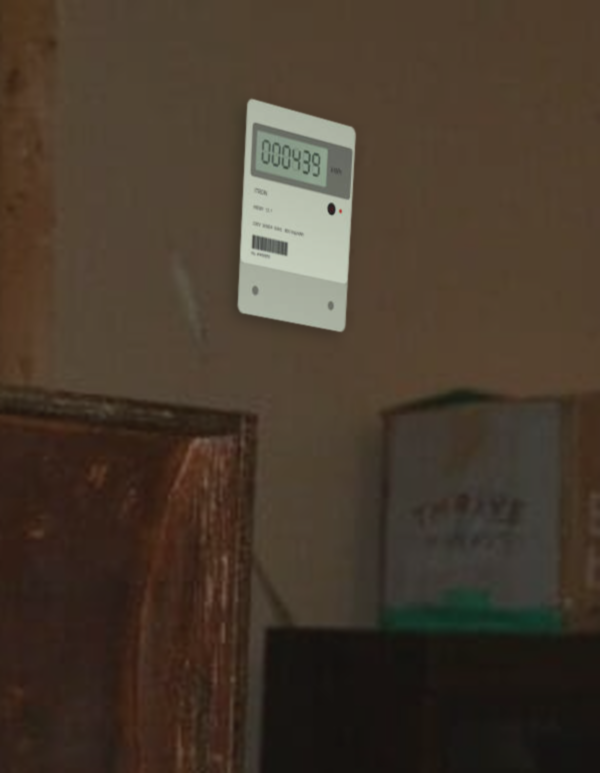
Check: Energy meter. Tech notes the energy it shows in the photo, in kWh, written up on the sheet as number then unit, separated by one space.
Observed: 439 kWh
